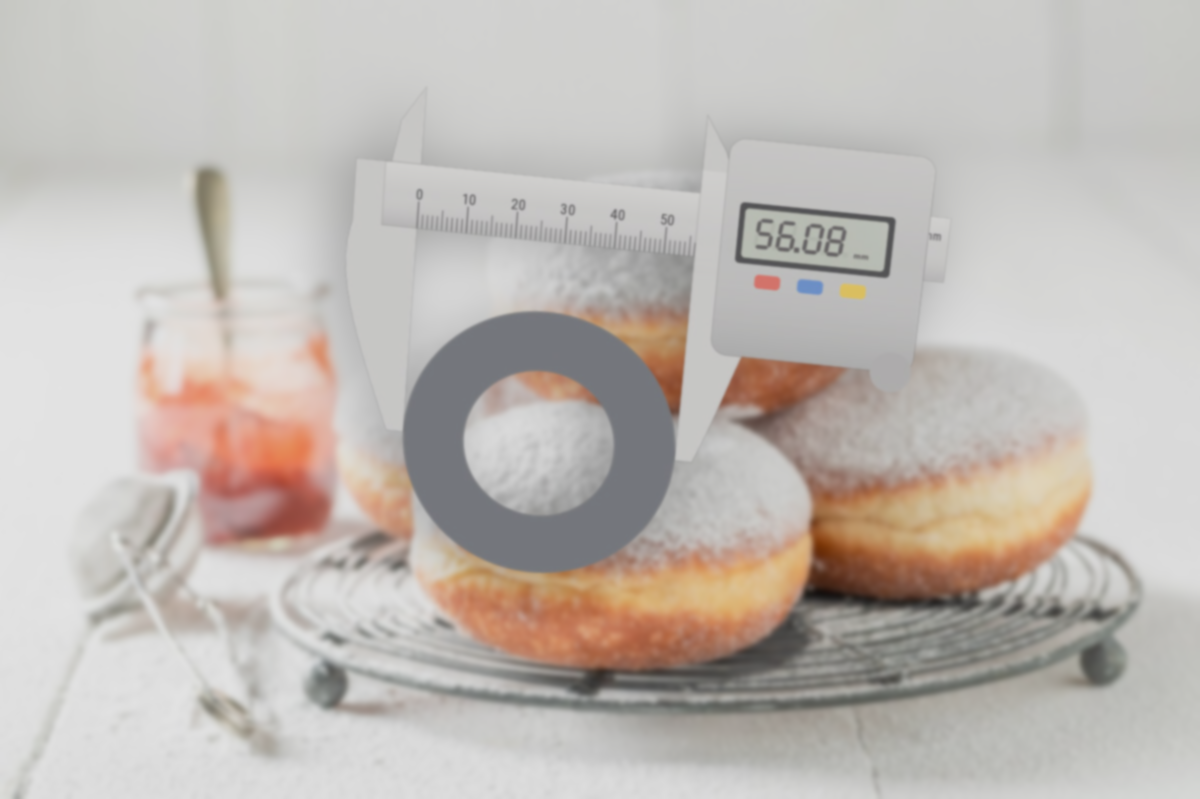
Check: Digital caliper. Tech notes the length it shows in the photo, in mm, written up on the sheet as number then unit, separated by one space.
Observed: 56.08 mm
